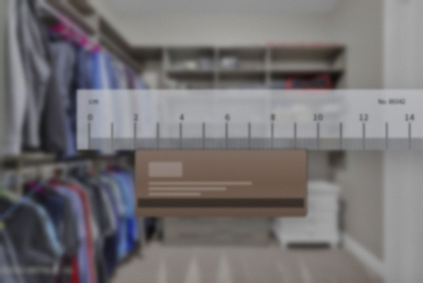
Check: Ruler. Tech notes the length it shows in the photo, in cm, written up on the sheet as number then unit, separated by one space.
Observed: 7.5 cm
